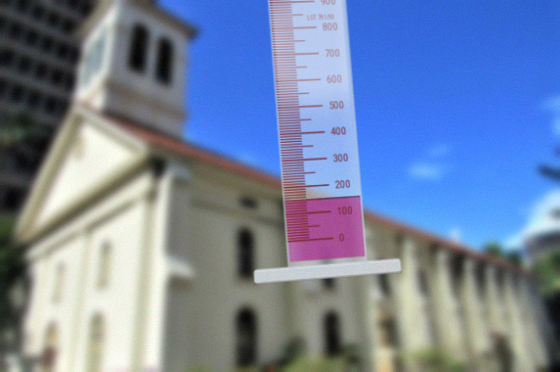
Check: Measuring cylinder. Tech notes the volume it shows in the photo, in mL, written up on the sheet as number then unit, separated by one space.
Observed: 150 mL
